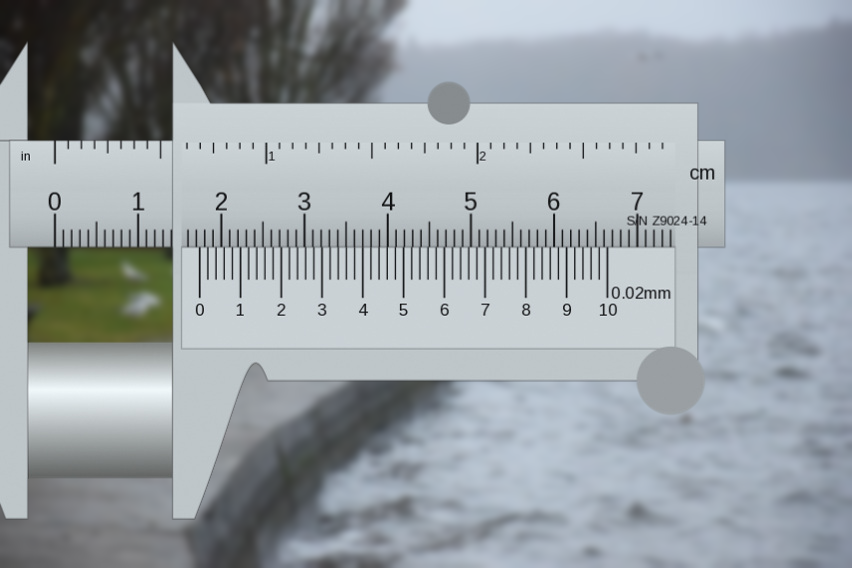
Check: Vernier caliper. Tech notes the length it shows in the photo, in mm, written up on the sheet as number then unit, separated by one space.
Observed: 17.4 mm
